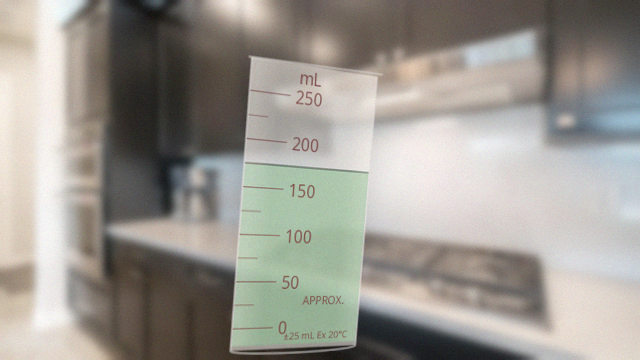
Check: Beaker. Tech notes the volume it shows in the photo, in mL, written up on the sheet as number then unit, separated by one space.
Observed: 175 mL
